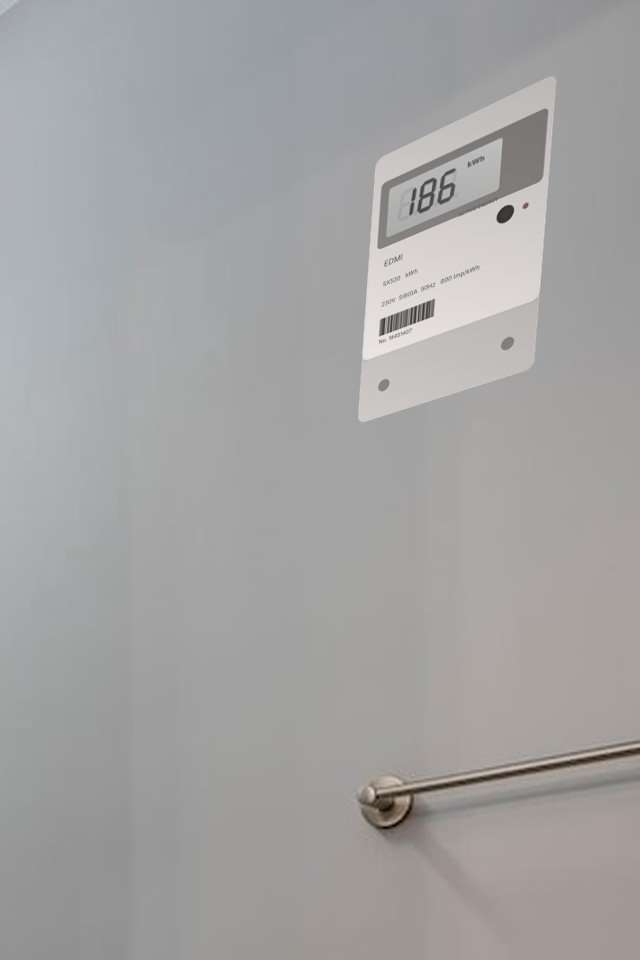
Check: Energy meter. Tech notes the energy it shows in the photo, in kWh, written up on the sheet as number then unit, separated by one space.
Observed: 186 kWh
